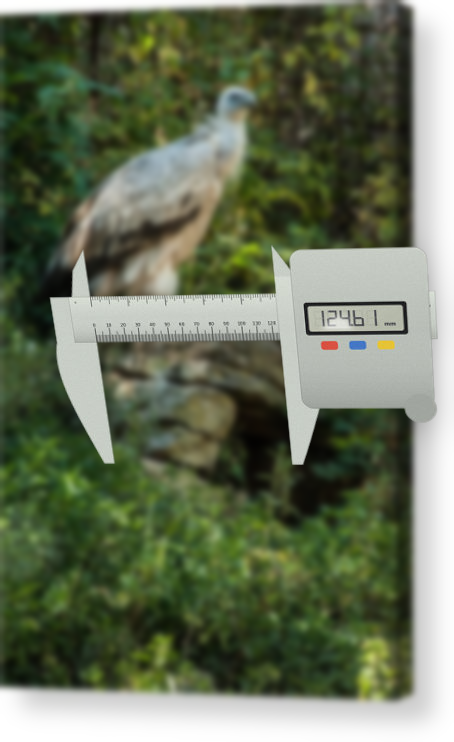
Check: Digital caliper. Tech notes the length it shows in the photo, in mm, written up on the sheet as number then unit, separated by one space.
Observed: 124.61 mm
